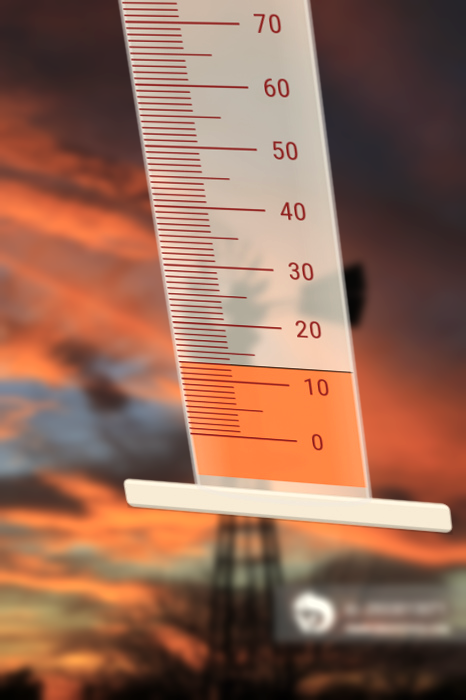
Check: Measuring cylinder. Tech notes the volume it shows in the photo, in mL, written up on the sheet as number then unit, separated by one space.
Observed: 13 mL
